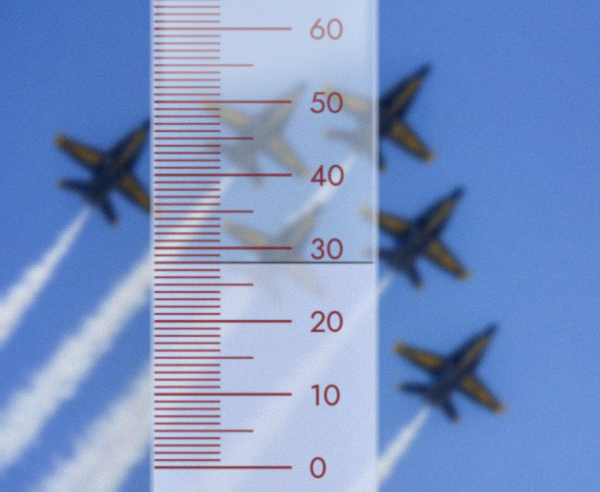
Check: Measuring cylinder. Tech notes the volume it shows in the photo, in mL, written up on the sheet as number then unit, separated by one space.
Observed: 28 mL
